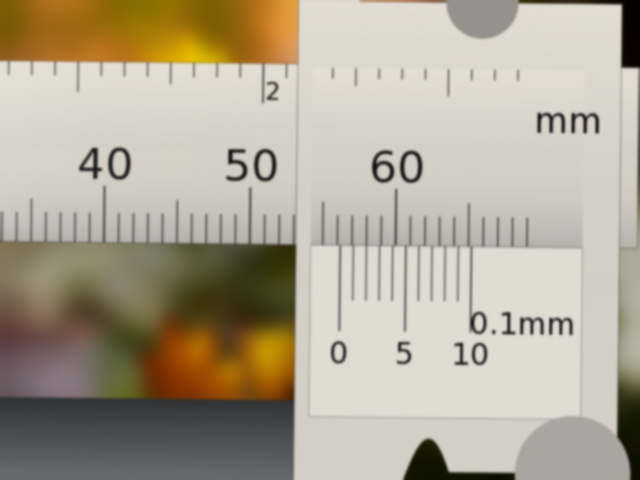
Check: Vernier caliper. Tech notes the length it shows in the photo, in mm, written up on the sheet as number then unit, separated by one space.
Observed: 56.2 mm
